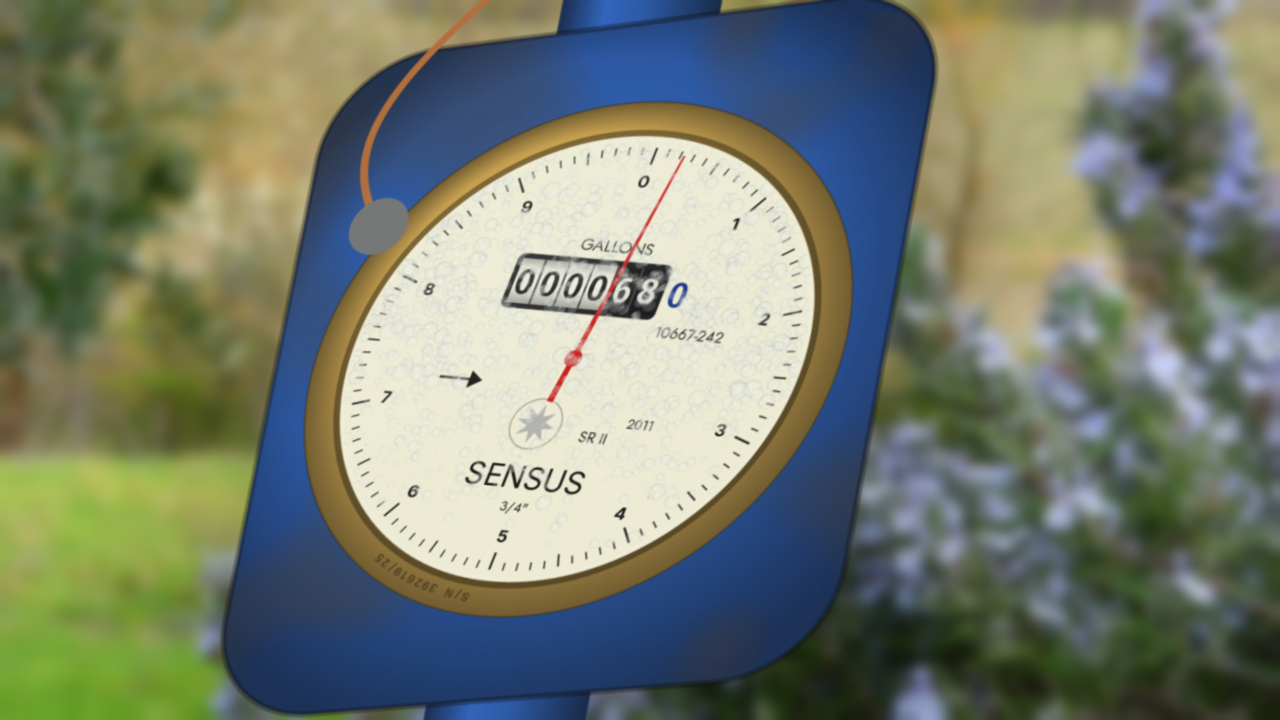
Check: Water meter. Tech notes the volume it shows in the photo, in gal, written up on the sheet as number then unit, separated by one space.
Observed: 680.2 gal
